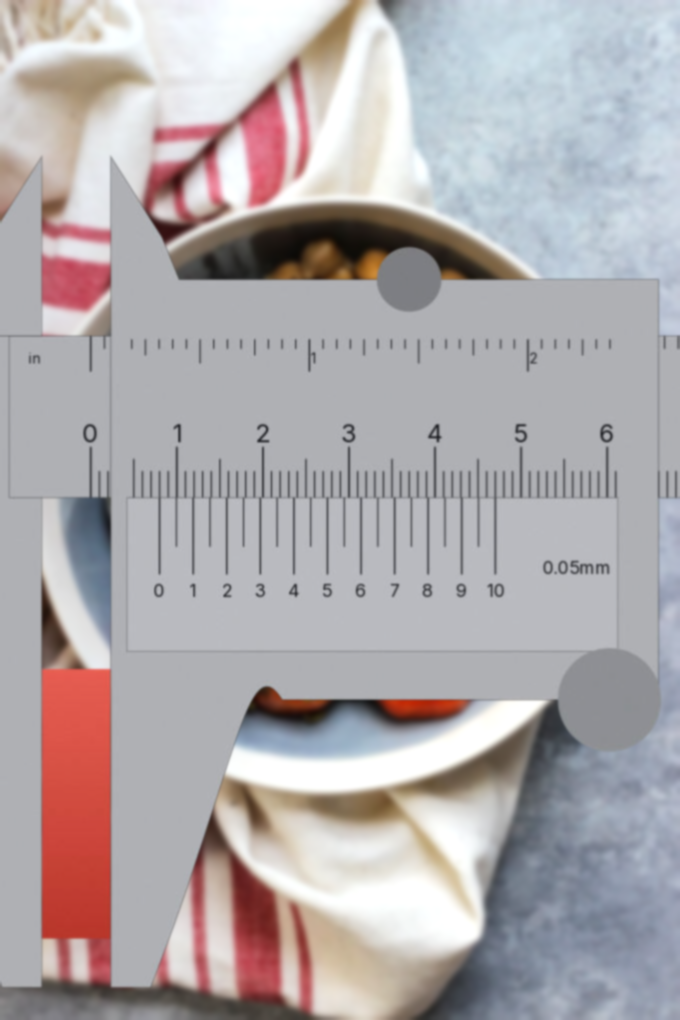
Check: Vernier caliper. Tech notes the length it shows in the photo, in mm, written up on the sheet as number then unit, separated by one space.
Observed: 8.0 mm
